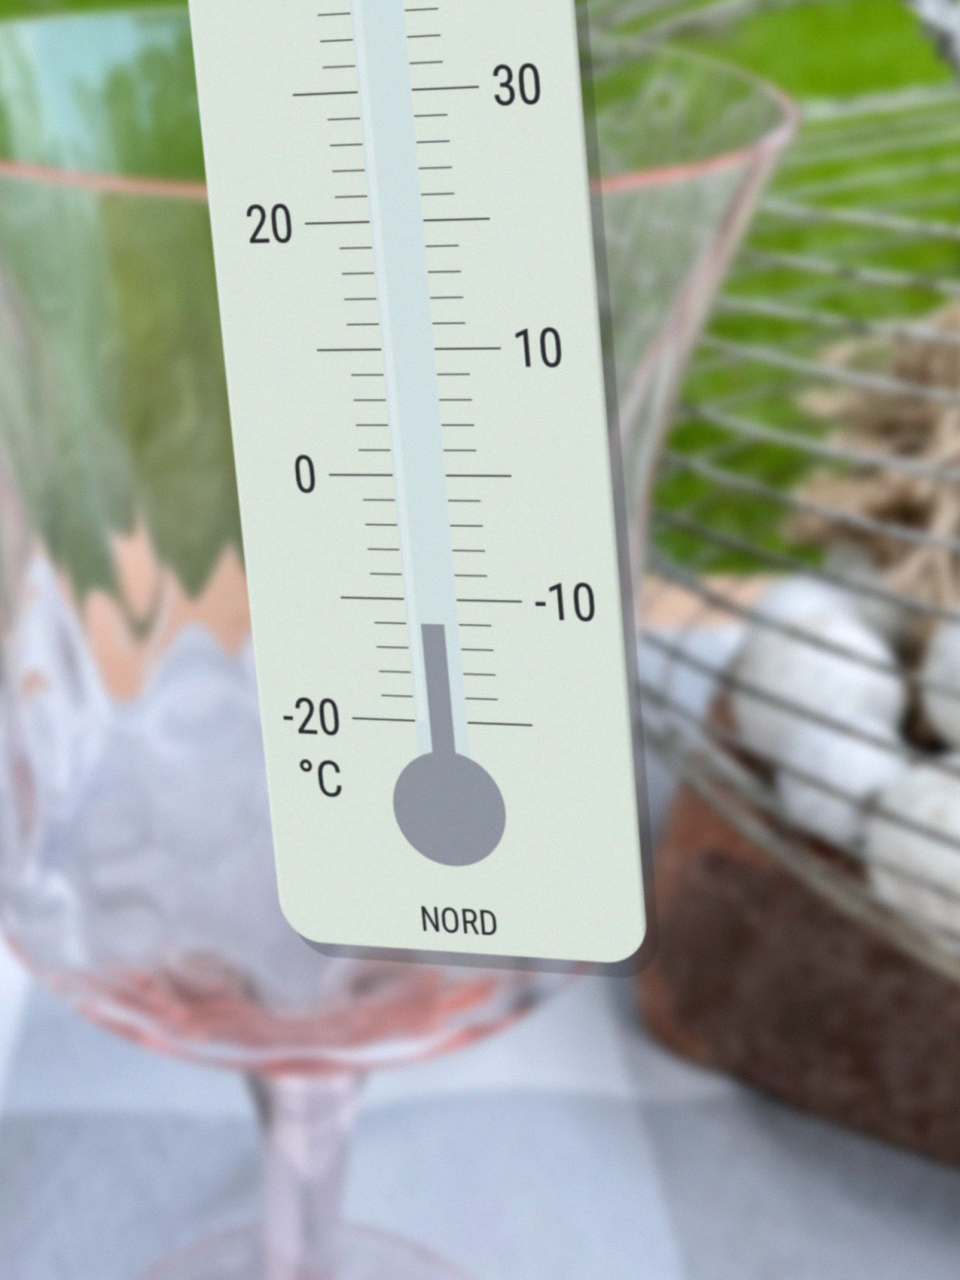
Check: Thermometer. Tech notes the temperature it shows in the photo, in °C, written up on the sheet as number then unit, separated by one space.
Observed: -12 °C
